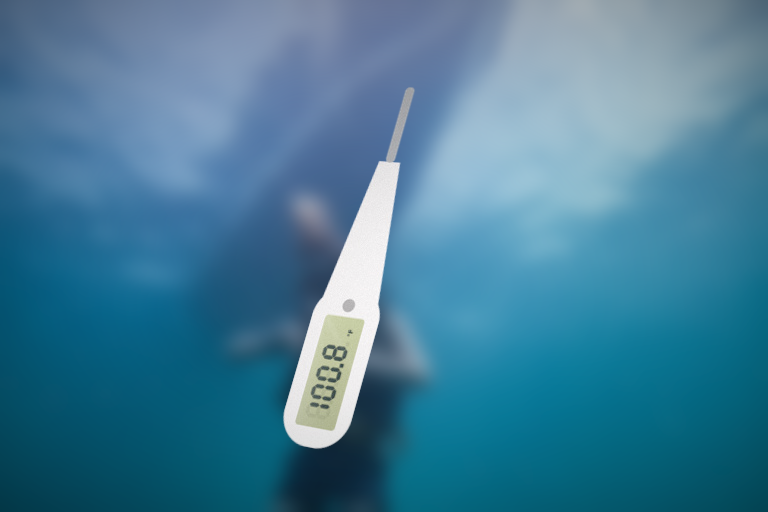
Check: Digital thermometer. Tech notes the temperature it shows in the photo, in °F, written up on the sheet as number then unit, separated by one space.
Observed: 100.8 °F
